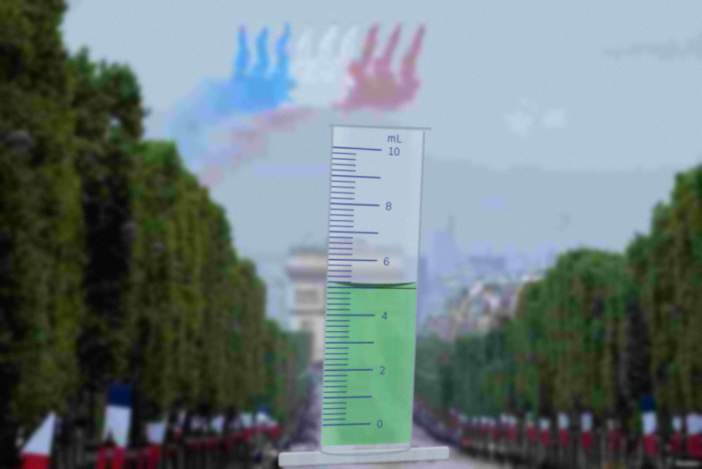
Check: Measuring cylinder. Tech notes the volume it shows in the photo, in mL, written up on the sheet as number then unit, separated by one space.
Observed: 5 mL
